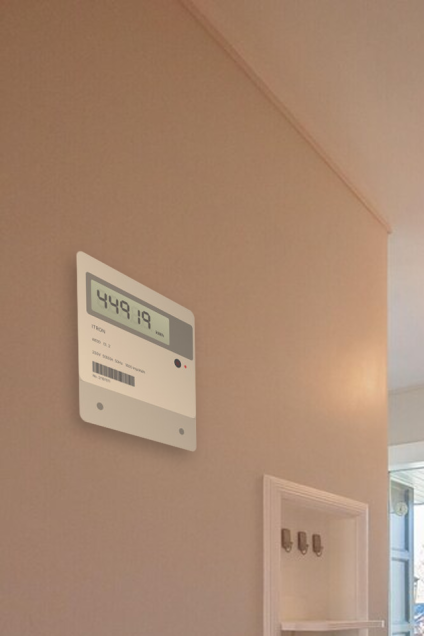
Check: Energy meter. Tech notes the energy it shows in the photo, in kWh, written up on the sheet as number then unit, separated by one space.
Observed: 44919 kWh
